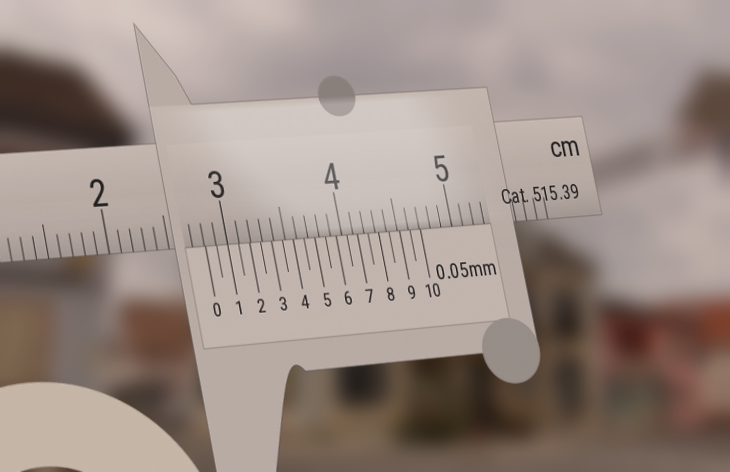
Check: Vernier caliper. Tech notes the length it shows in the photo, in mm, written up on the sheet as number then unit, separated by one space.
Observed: 28.1 mm
